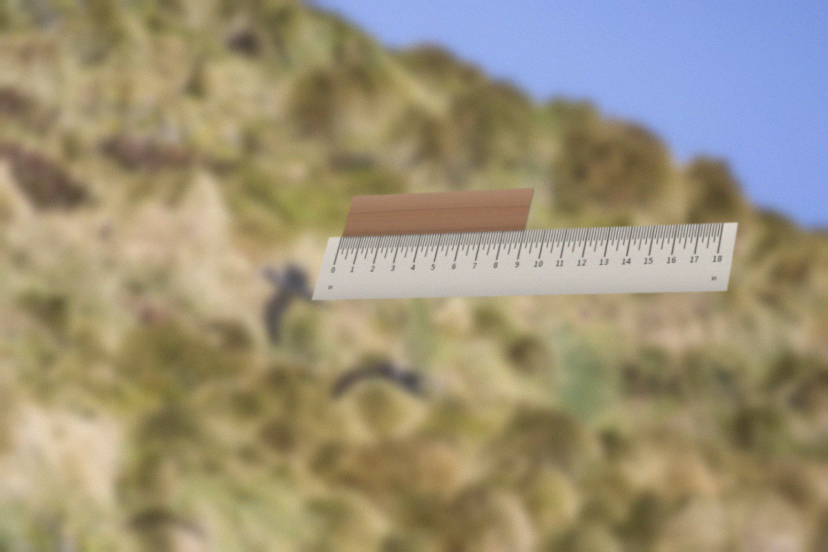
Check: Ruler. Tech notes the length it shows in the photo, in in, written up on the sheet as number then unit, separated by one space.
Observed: 9 in
